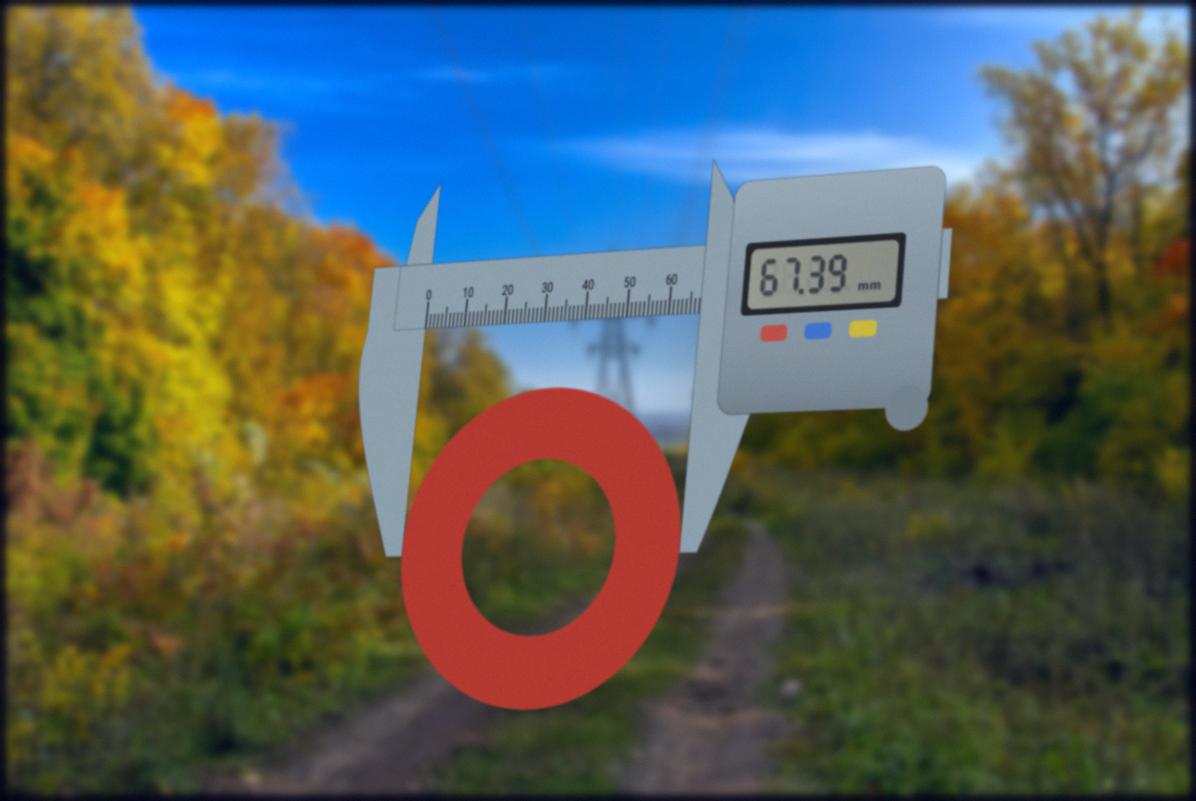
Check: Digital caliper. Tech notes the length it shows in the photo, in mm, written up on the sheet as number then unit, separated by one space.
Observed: 67.39 mm
